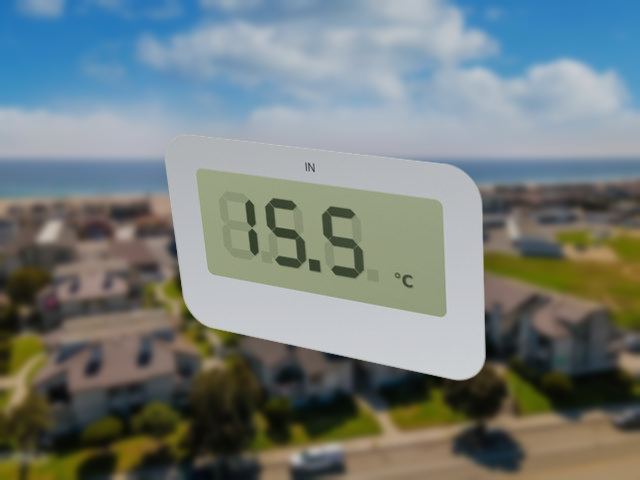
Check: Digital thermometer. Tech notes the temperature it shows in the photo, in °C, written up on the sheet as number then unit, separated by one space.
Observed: 15.5 °C
